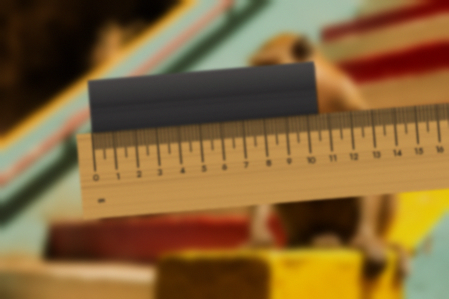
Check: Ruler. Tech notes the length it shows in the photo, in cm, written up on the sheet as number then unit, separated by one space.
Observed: 10.5 cm
